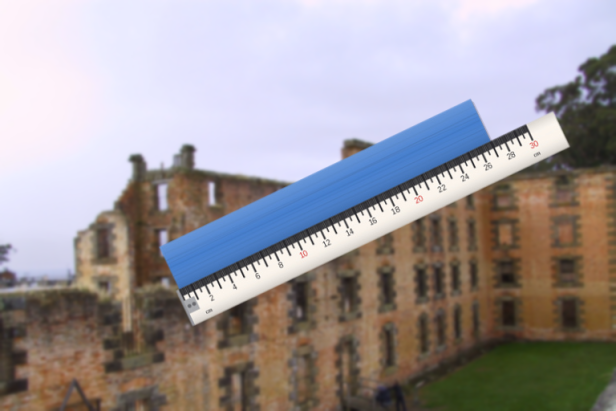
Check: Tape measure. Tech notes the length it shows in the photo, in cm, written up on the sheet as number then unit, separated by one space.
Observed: 27 cm
